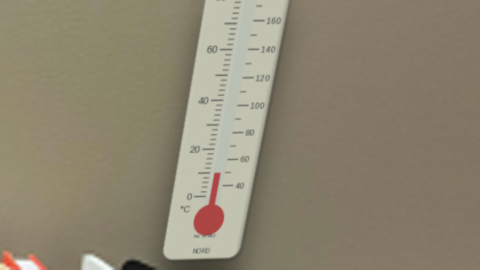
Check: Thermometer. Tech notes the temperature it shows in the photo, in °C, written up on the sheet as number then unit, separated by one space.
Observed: 10 °C
